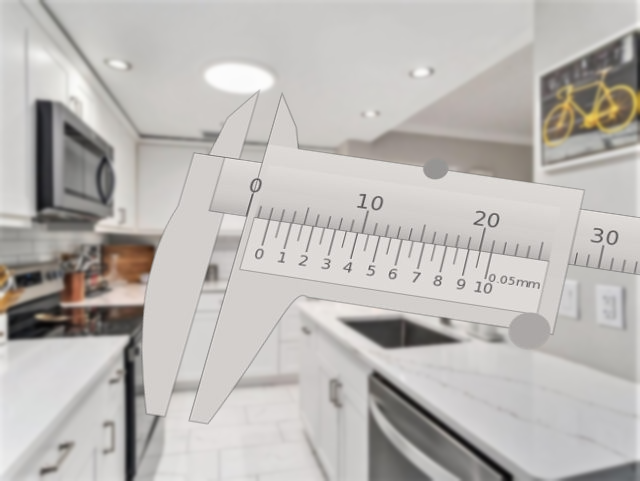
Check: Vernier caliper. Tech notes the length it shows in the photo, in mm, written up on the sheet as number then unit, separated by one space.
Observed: 2.0 mm
